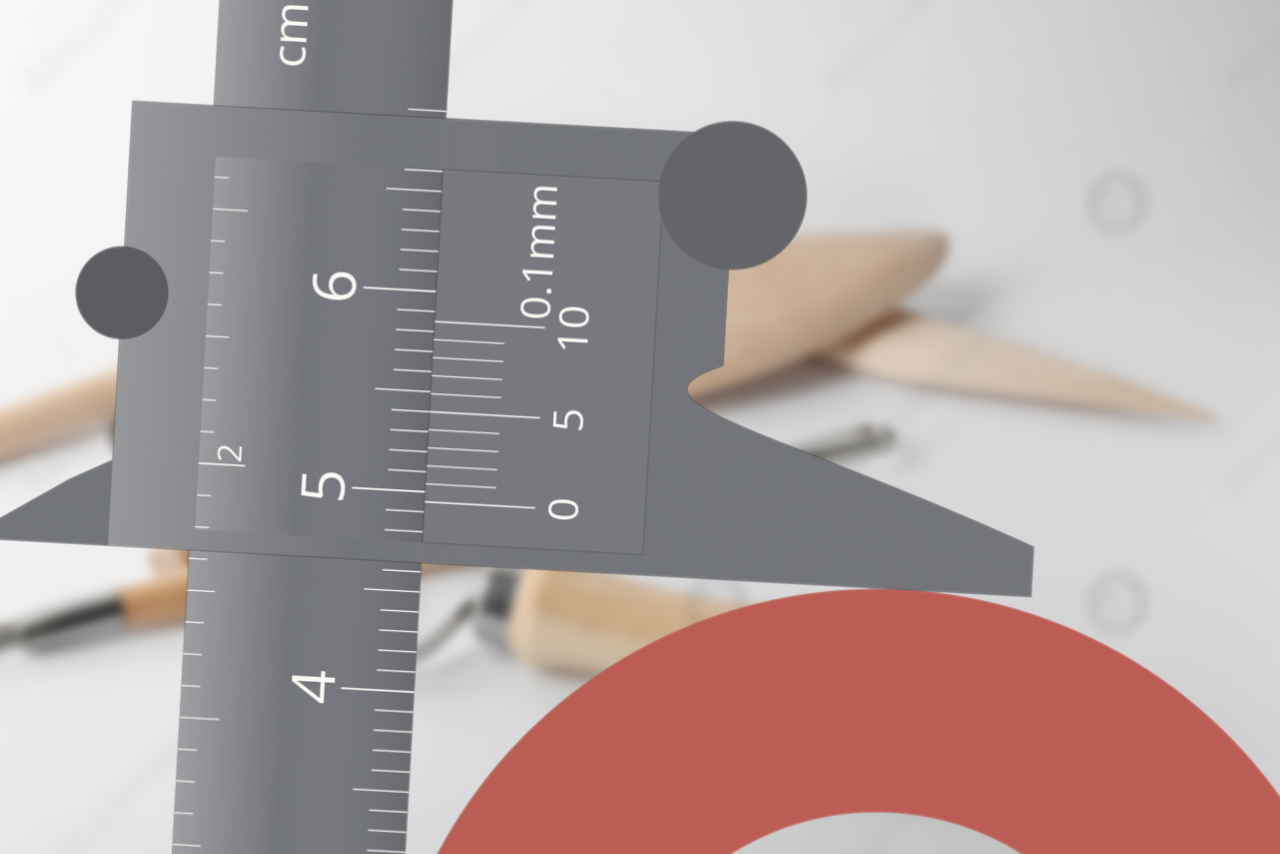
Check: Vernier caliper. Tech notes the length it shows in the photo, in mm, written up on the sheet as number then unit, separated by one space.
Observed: 49.5 mm
